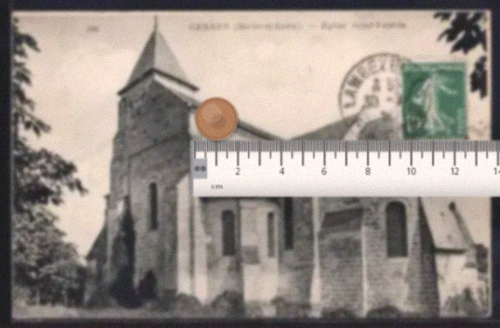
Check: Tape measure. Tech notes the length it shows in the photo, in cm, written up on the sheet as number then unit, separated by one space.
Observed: 2 cm
